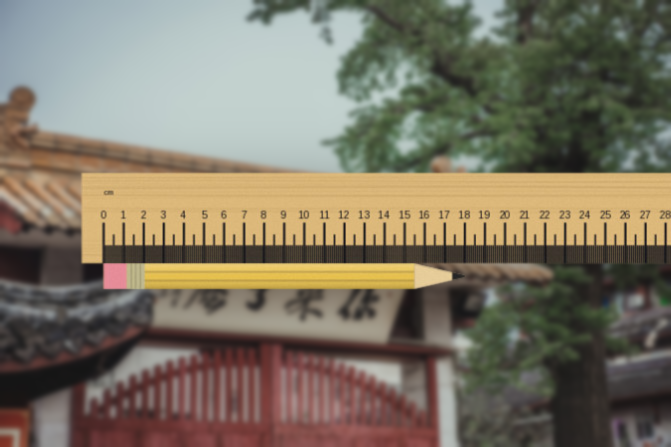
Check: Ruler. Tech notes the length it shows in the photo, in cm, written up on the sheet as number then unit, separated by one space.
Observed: 18 cm
